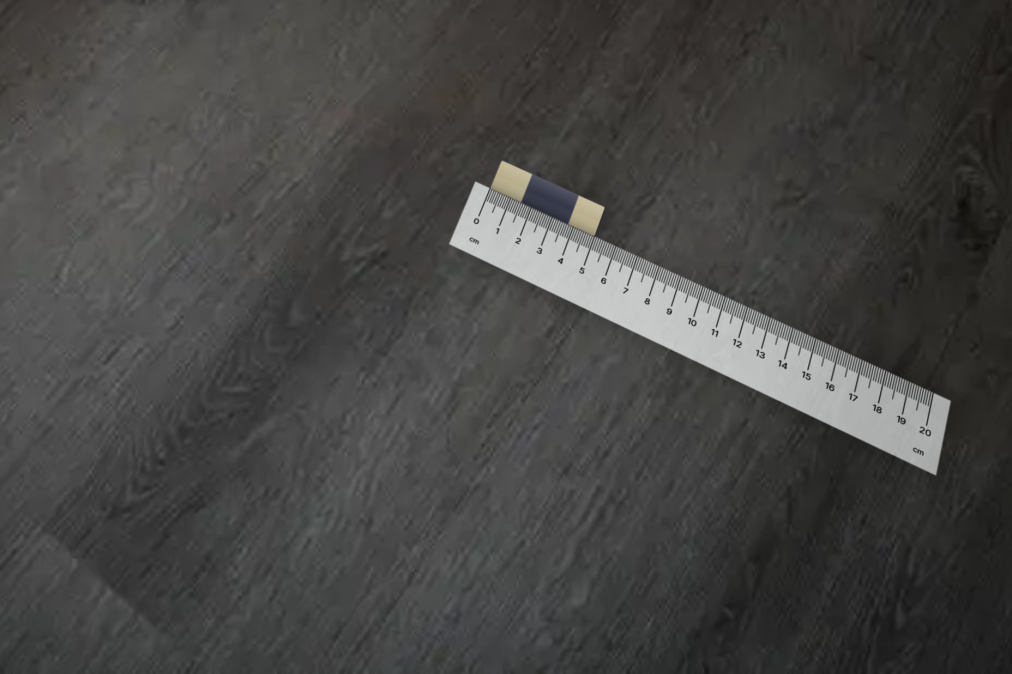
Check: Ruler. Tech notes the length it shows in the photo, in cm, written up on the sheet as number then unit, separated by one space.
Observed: 5 cm
